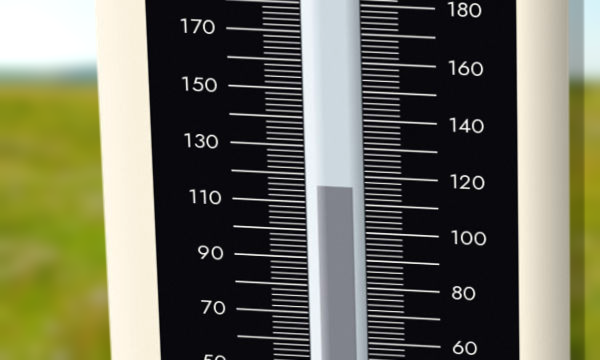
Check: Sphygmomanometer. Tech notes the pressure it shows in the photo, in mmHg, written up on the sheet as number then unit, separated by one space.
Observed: 116 mmHg
